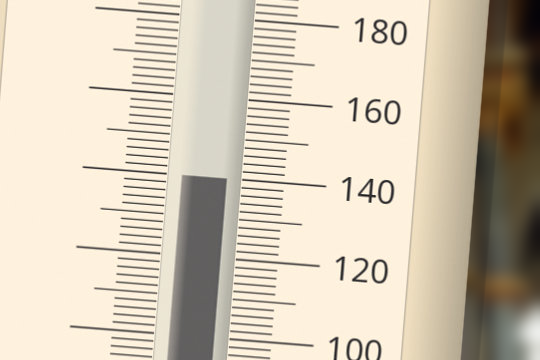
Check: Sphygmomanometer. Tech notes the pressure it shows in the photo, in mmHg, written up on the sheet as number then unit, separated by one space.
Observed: 140 mmHg
